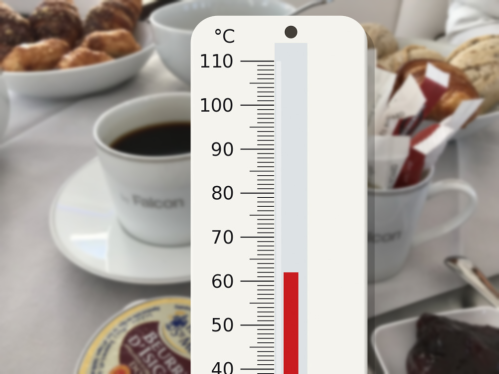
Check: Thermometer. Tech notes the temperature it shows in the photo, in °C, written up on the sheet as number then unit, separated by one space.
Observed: 62 °C
